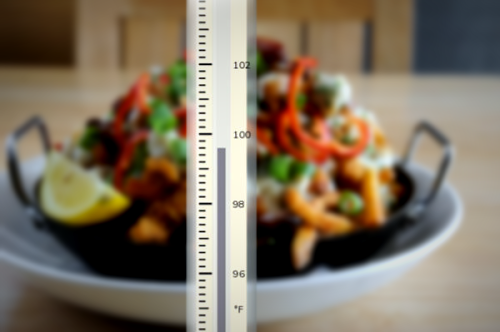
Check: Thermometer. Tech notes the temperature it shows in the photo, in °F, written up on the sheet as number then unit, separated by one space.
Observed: 99.6 °F
